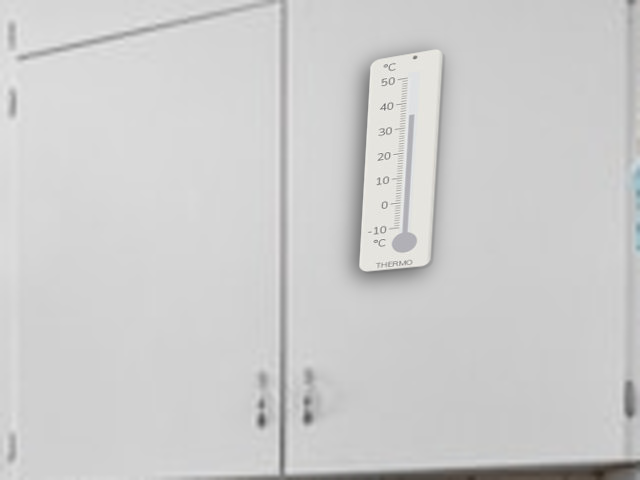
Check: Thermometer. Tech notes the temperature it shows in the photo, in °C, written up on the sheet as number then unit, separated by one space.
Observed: 35 °C
